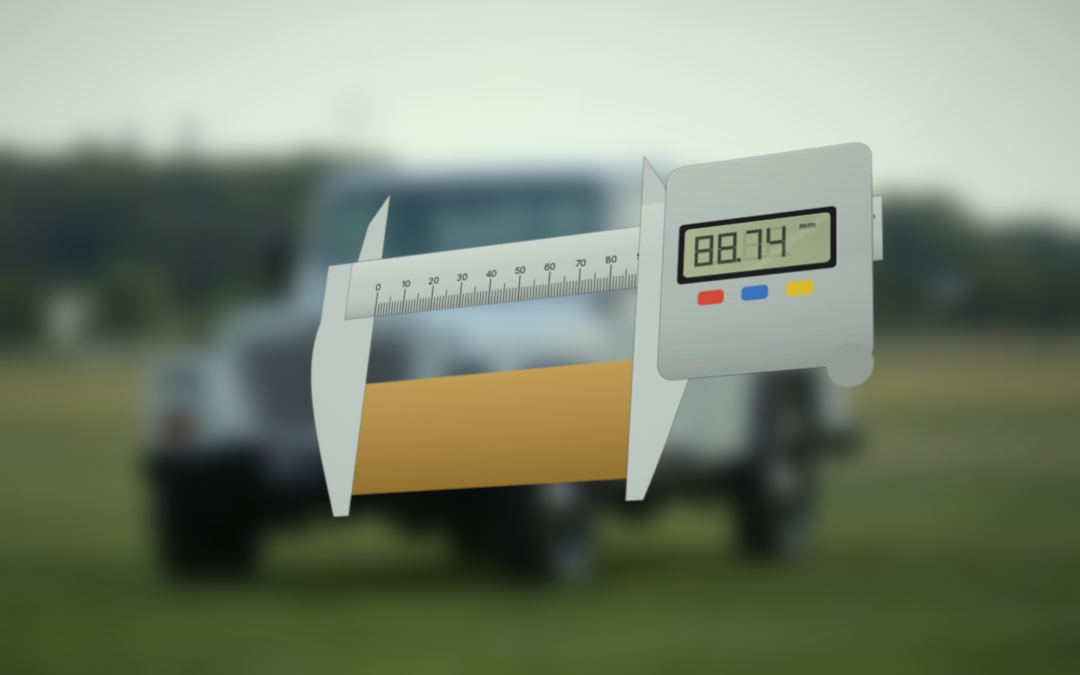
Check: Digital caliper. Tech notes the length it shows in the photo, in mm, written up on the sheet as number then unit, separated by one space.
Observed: 88.74 mm
